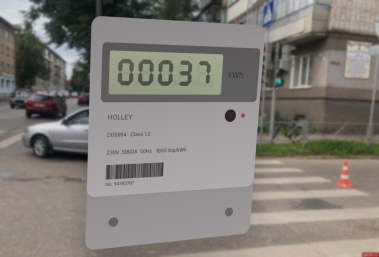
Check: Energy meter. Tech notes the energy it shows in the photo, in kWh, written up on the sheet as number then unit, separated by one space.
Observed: 37 kWh
